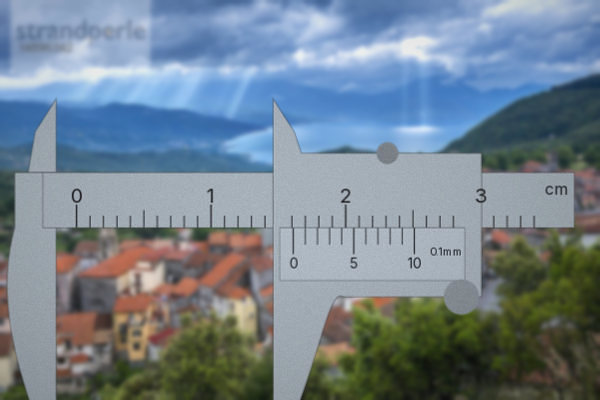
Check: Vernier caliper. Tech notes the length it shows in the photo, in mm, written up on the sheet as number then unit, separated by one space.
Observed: 16.1 mm
